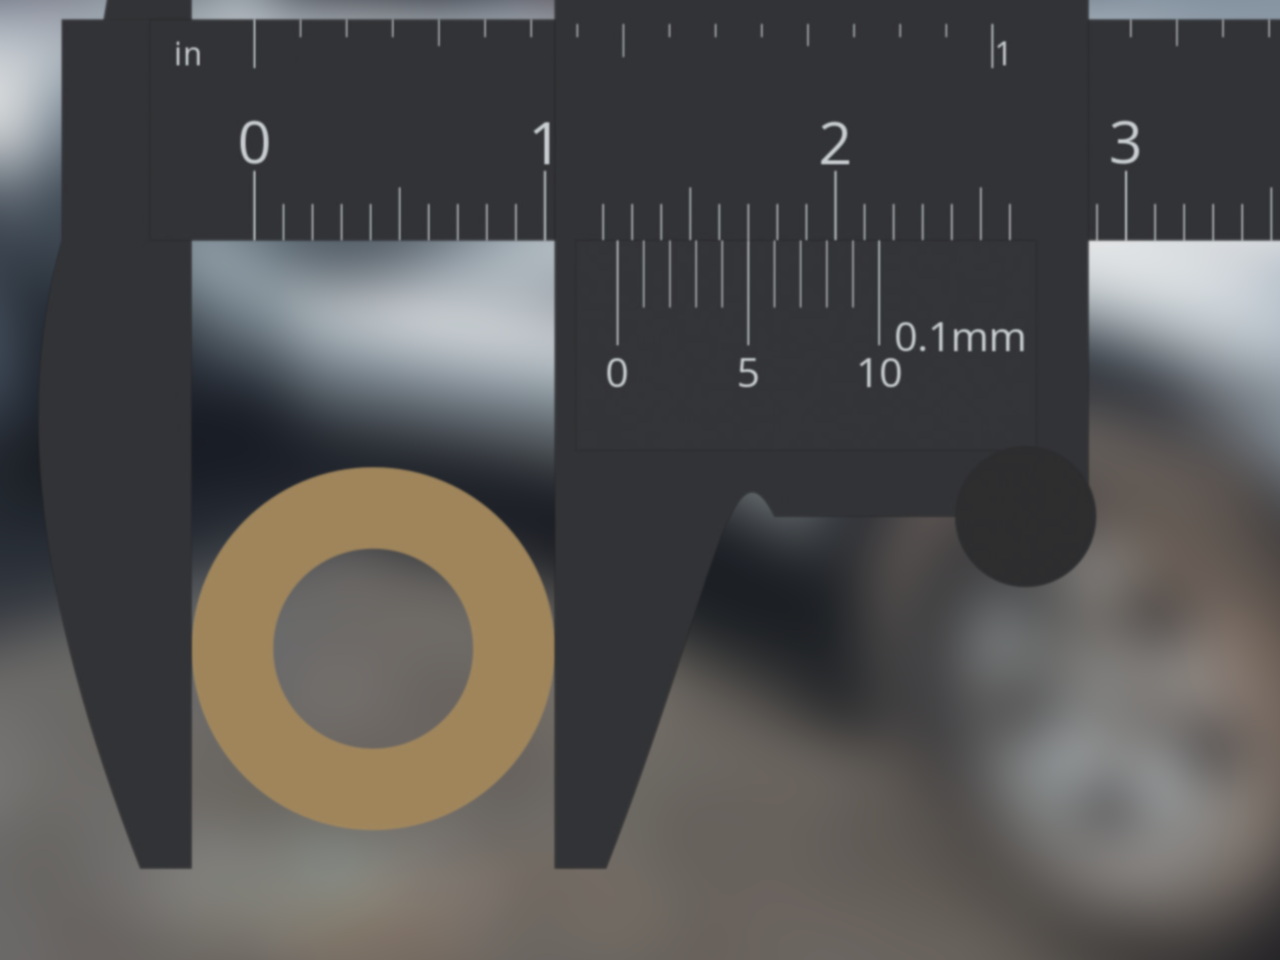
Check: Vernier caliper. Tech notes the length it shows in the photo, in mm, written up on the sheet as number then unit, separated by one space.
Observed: 12.5 mm
